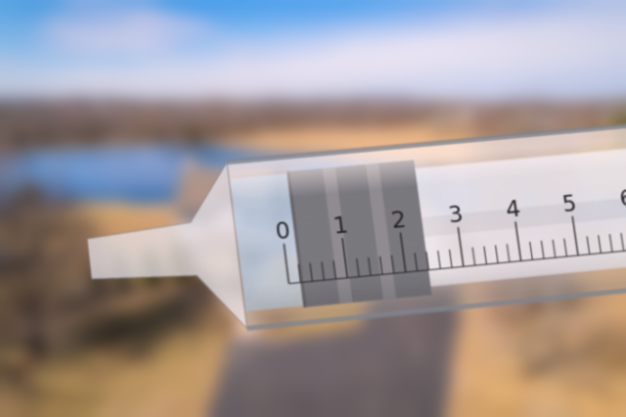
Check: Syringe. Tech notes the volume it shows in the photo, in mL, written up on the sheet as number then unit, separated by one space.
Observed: 0.2 mL
